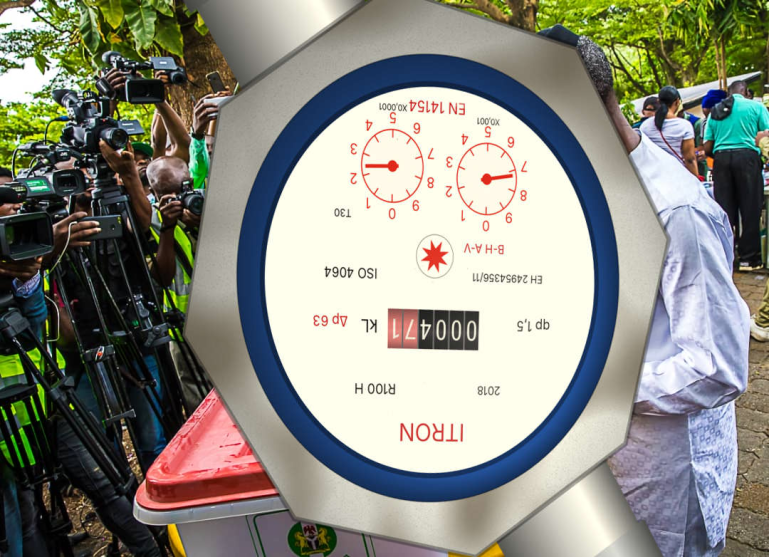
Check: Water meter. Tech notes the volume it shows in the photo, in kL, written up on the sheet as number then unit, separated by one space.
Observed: 4.7172 kL
